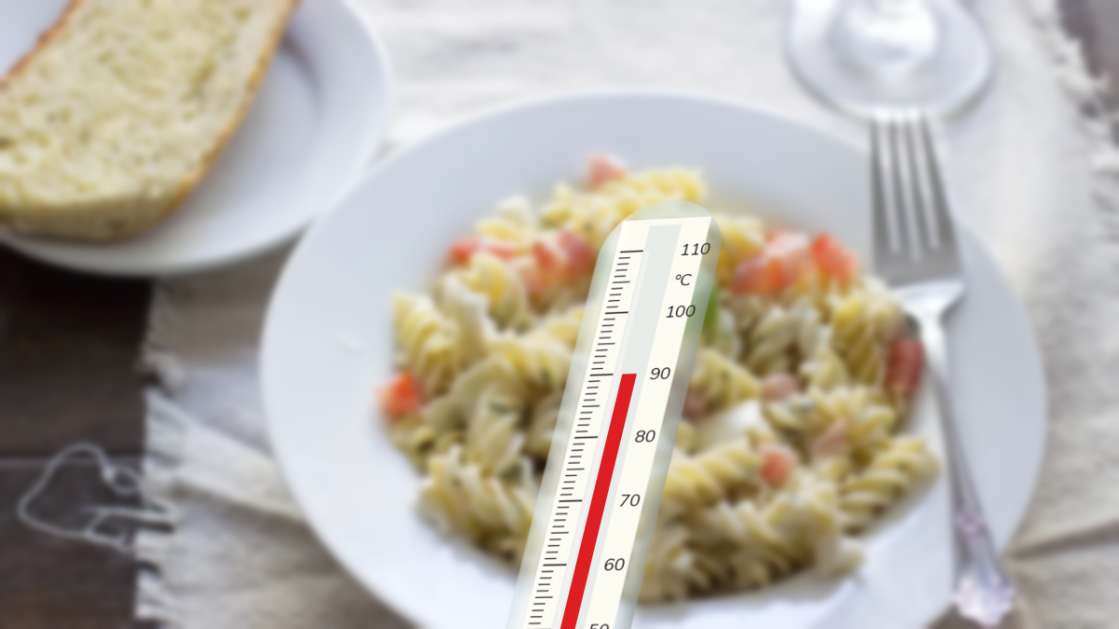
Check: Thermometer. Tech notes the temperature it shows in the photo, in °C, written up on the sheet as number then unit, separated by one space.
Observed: 90 °C
